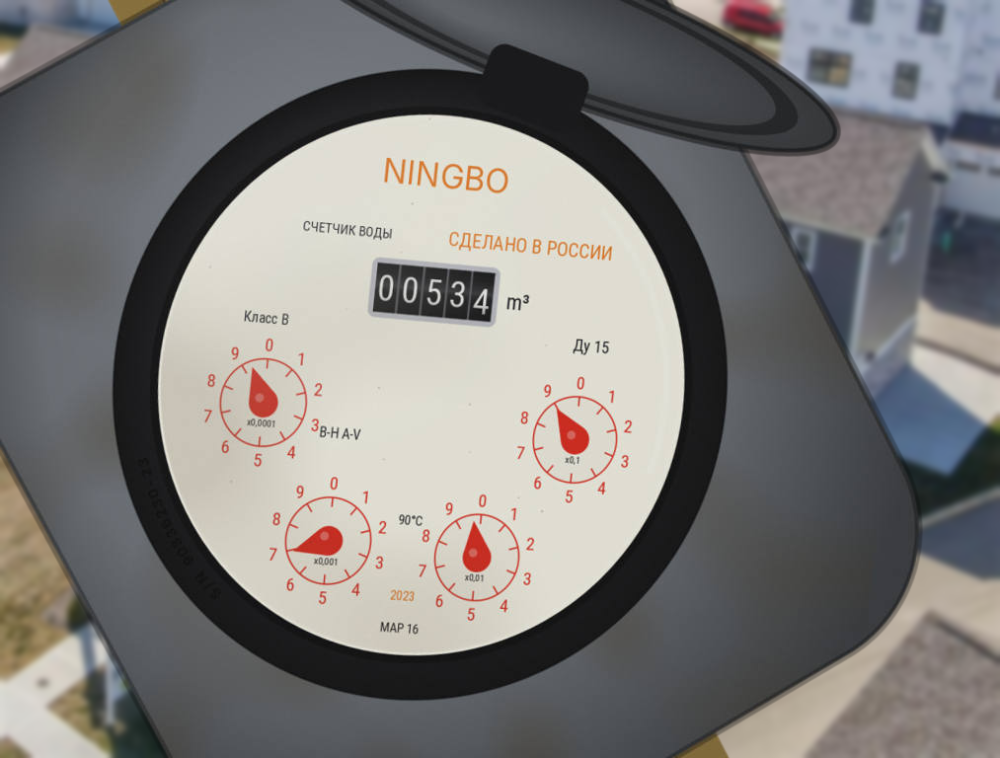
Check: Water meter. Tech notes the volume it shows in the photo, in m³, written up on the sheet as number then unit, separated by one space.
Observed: 533.8969 m³
